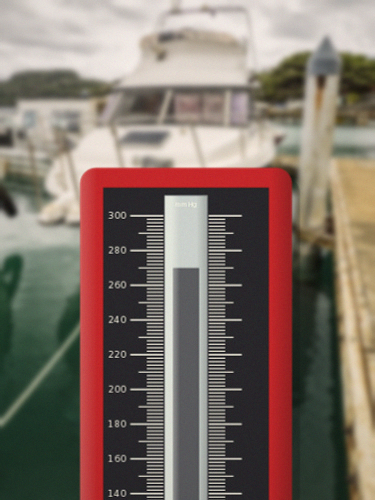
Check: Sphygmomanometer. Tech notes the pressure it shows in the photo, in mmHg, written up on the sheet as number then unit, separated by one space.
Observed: 270 mmHg
